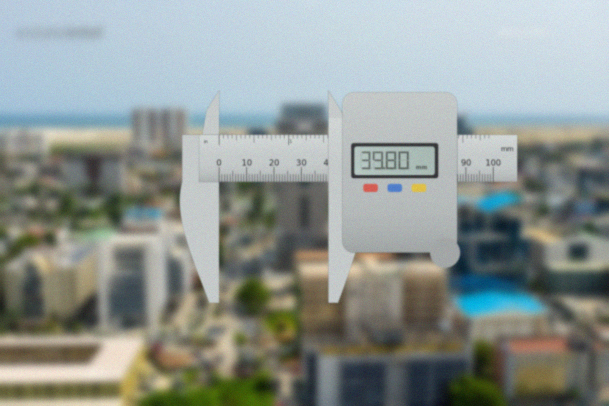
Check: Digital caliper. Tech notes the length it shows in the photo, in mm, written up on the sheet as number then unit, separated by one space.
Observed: 39.80 mm
